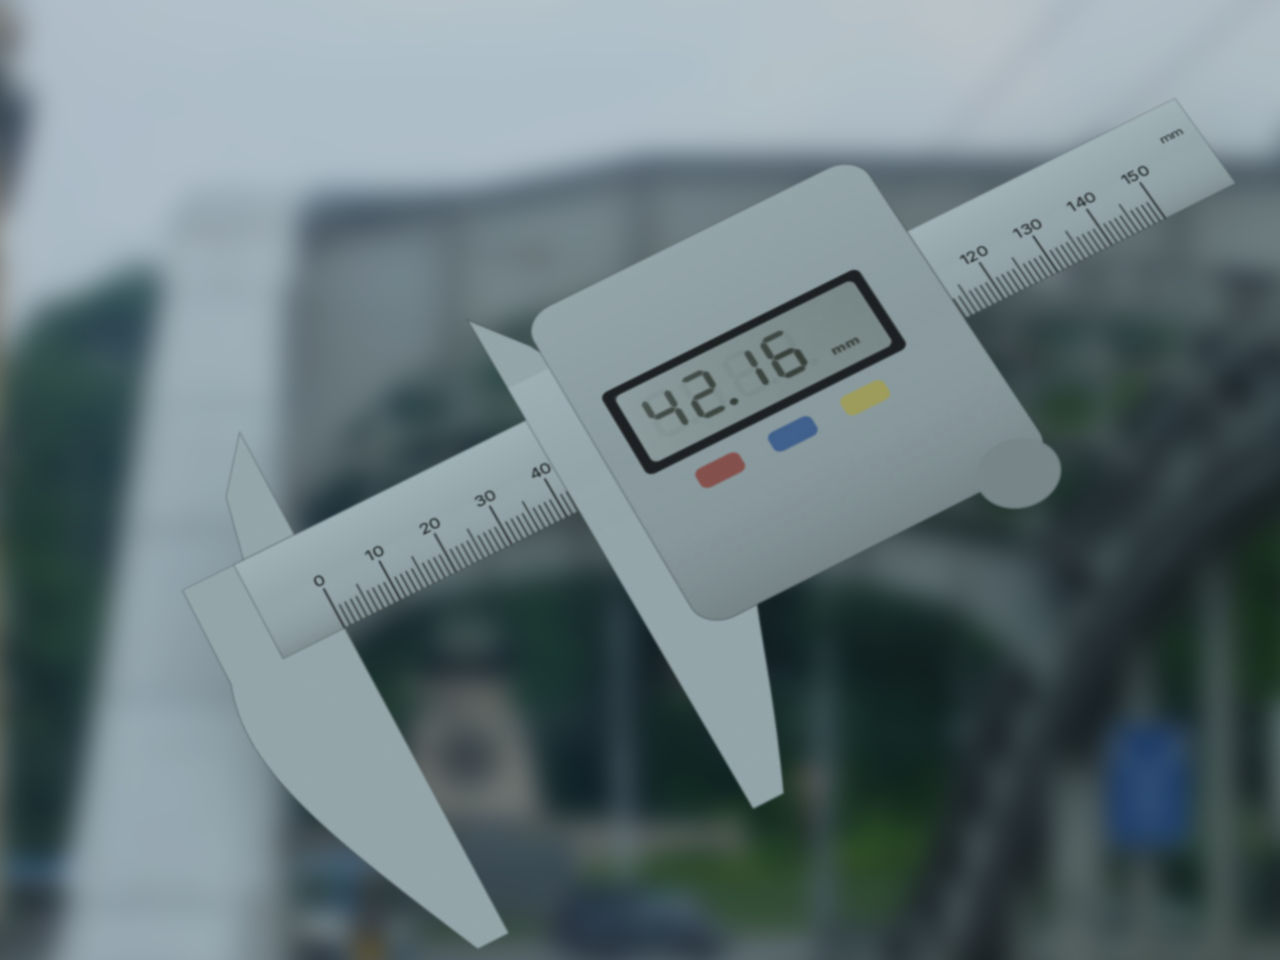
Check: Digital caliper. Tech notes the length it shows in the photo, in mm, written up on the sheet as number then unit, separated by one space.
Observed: 42.16 mm
